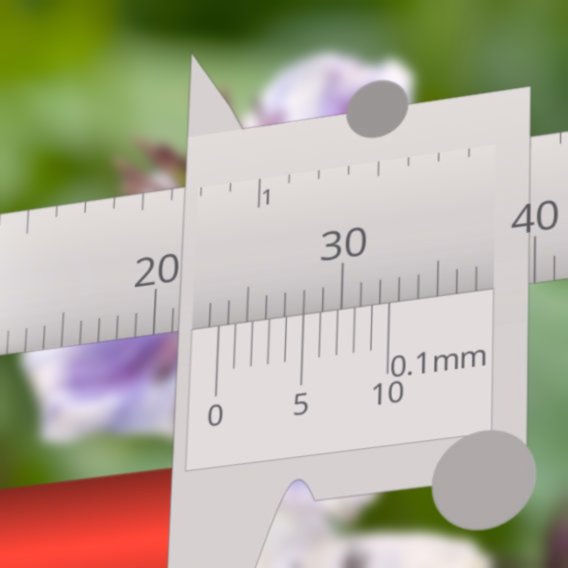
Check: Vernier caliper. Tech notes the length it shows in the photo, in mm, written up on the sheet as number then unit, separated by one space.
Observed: 23.5 mm
